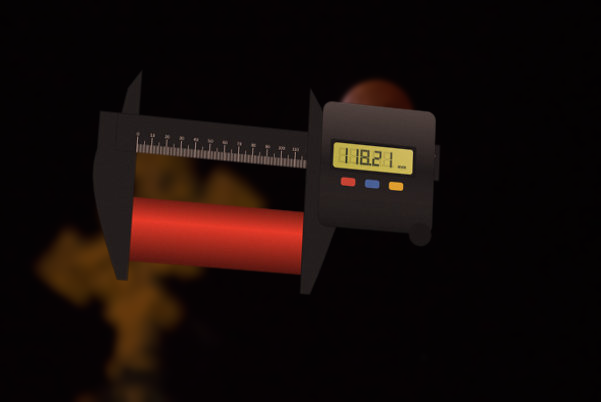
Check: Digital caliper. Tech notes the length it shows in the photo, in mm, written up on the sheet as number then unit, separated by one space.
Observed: 118.21 mm
